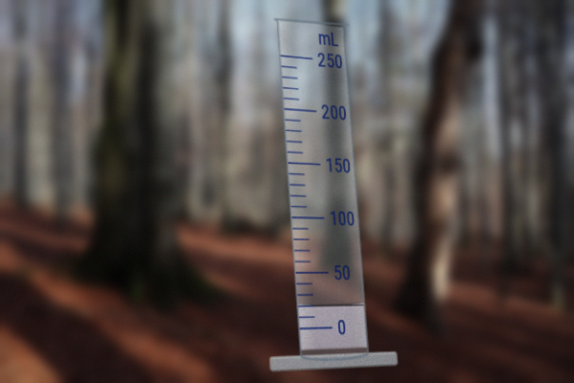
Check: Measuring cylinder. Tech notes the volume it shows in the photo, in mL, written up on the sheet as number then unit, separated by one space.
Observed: 20 mL
